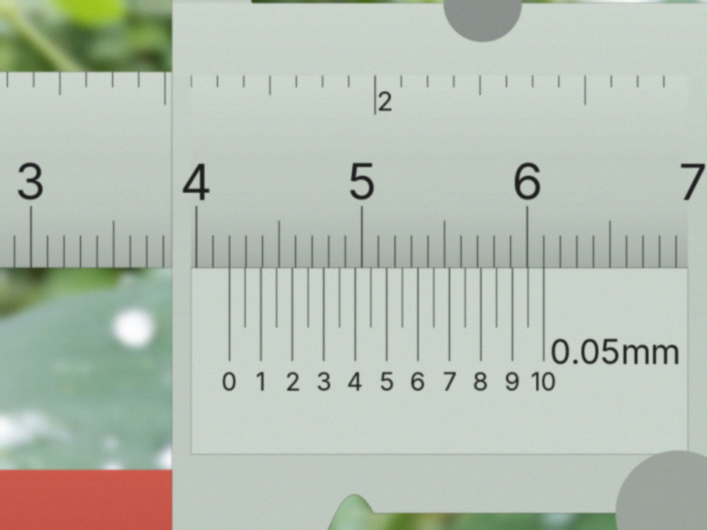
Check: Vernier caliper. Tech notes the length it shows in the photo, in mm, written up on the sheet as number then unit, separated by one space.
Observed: 42.0 mm
